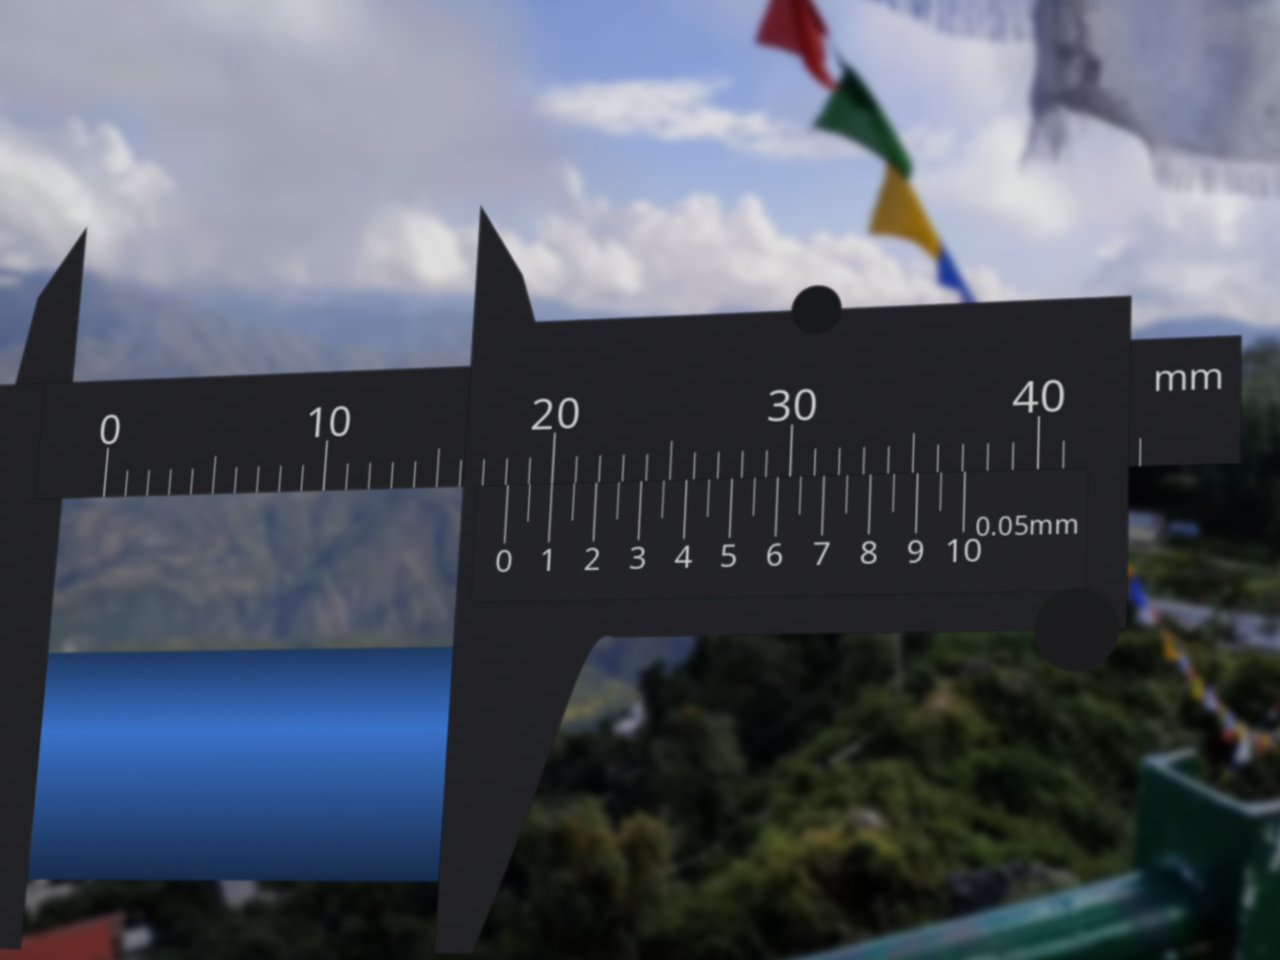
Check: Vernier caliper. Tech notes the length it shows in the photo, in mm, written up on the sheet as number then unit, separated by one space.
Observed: 18.1 mm
